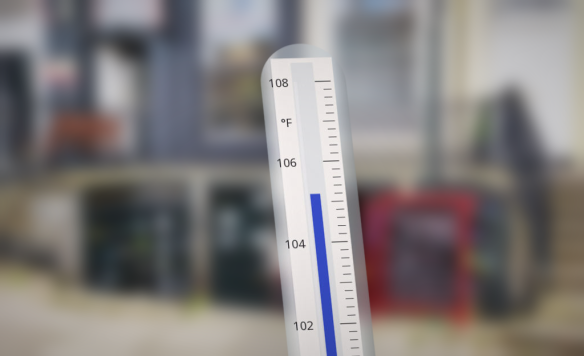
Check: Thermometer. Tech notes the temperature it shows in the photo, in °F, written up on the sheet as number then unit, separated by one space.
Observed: 105.2 °F
